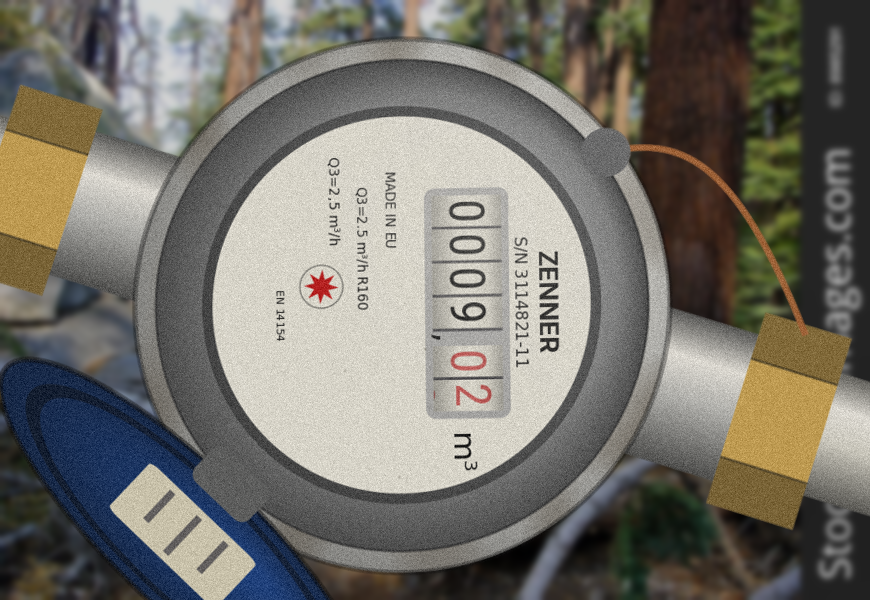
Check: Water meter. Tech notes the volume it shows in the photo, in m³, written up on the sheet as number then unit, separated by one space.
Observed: 9.02 m³
